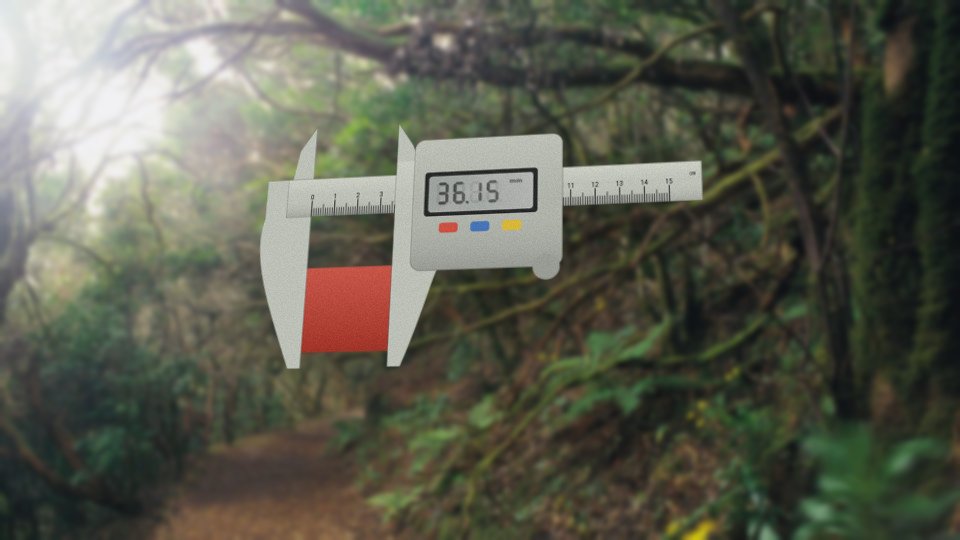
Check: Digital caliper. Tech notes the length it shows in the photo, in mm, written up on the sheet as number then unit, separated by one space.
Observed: 36.15 mm
